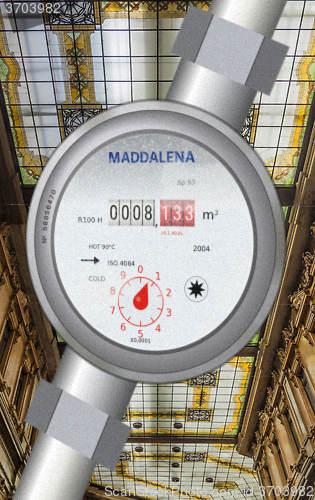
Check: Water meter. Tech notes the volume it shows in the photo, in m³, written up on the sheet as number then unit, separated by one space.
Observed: 8.1330 m³
